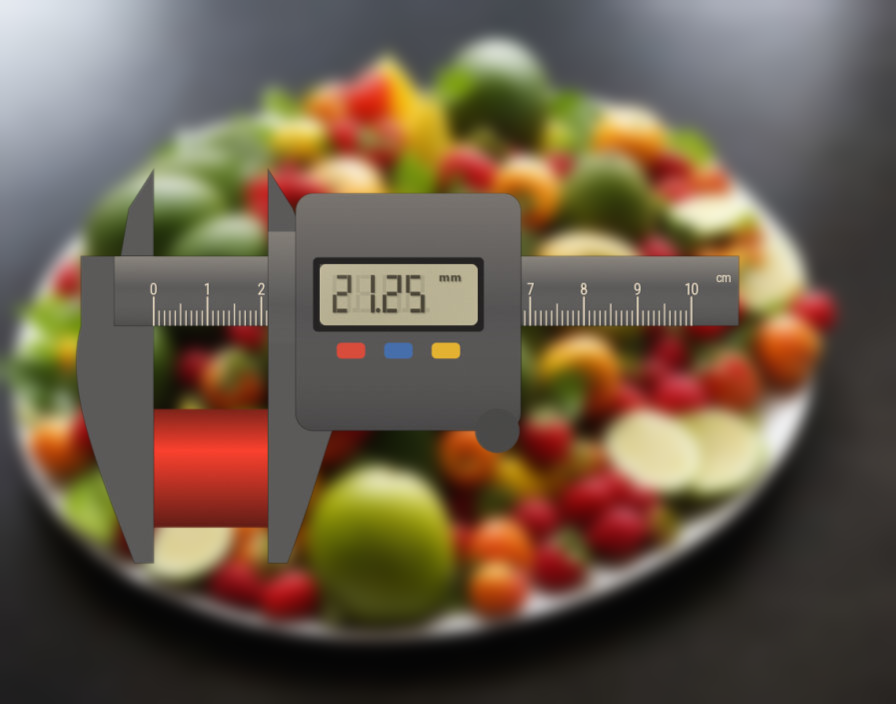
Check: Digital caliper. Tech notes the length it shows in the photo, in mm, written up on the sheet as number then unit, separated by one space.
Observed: 21.25 mm
